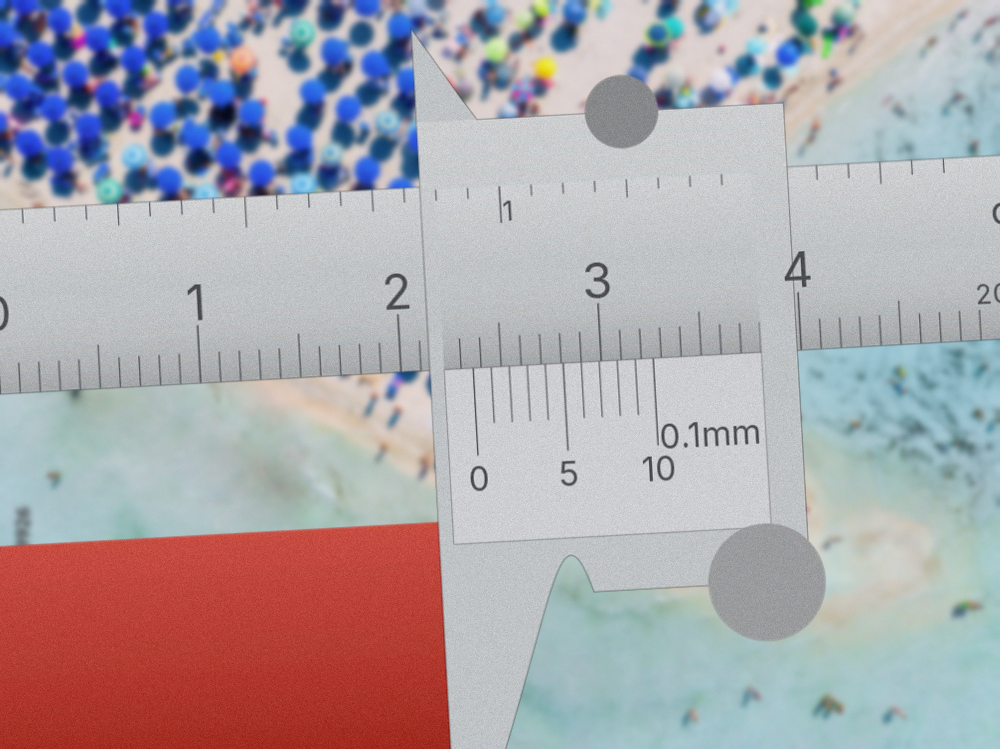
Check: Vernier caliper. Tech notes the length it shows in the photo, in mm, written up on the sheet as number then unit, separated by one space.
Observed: 23.6 mm
